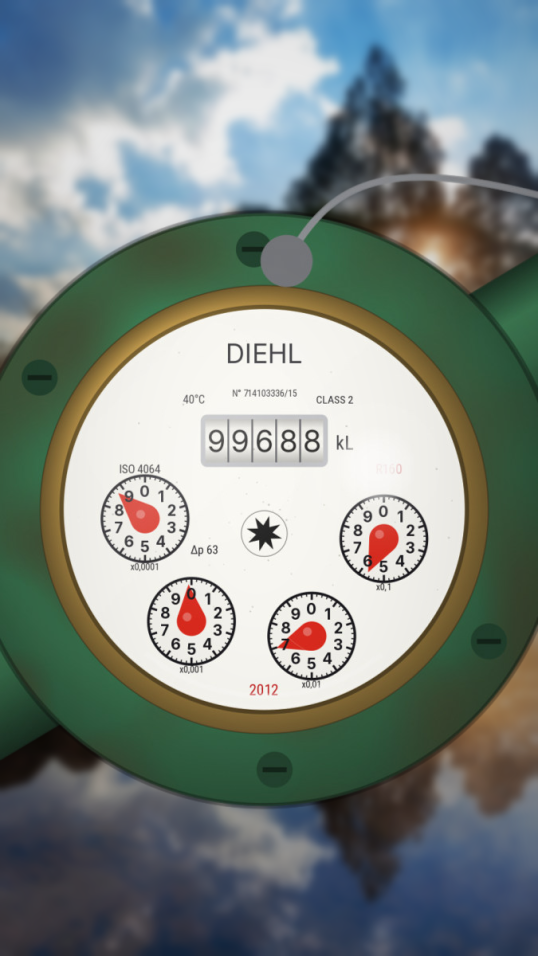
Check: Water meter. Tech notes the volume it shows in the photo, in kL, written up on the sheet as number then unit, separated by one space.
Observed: 99688.5698 kL
